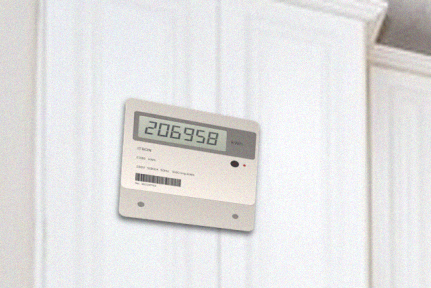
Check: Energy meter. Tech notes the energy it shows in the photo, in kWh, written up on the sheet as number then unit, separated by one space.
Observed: 206958 kWh
